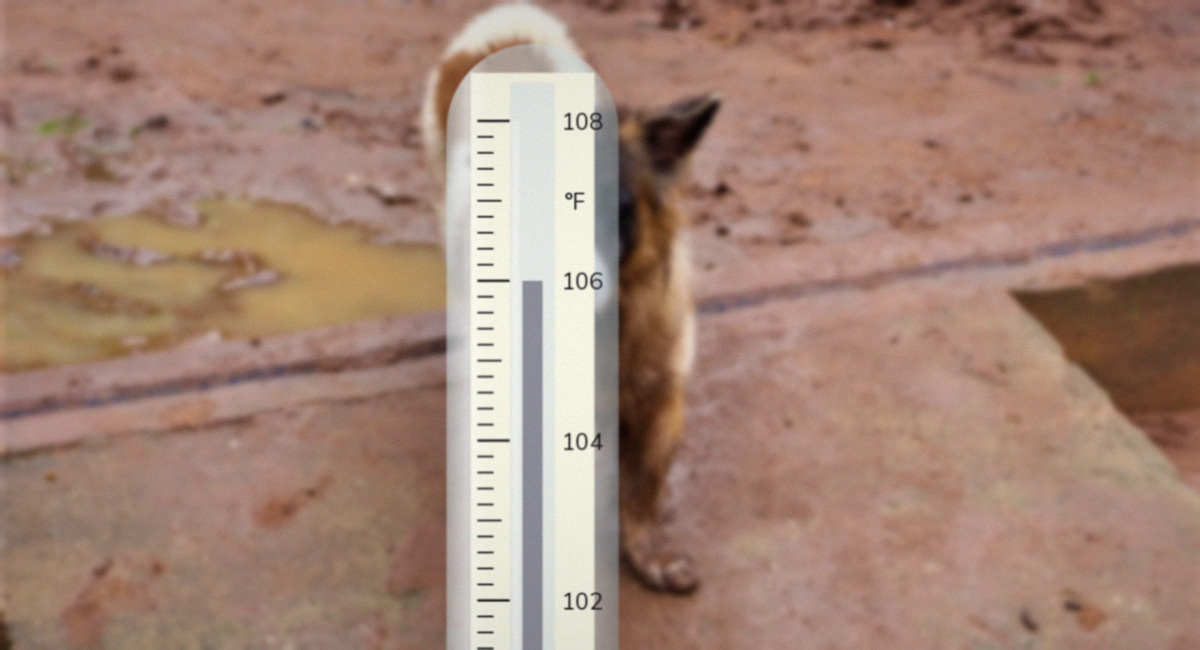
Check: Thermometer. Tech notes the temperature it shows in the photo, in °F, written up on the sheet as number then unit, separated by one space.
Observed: 106 °F
